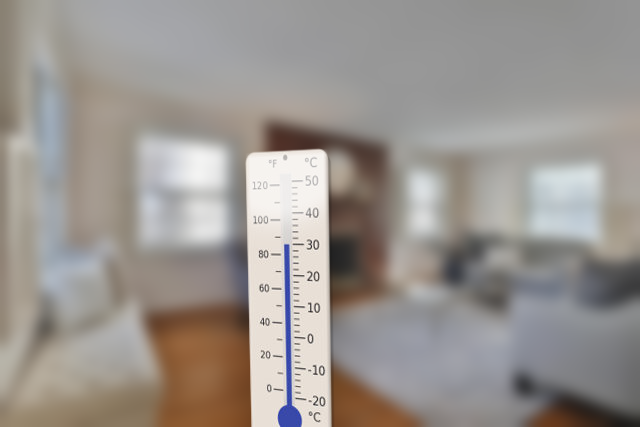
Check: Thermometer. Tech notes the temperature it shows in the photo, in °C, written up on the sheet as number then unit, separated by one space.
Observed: 30 °C
